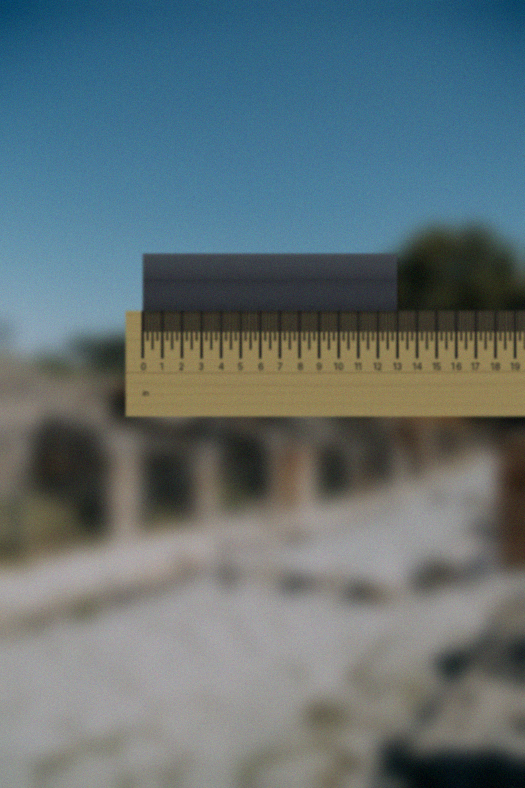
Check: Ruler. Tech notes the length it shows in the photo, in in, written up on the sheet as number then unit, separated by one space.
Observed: 13 in
